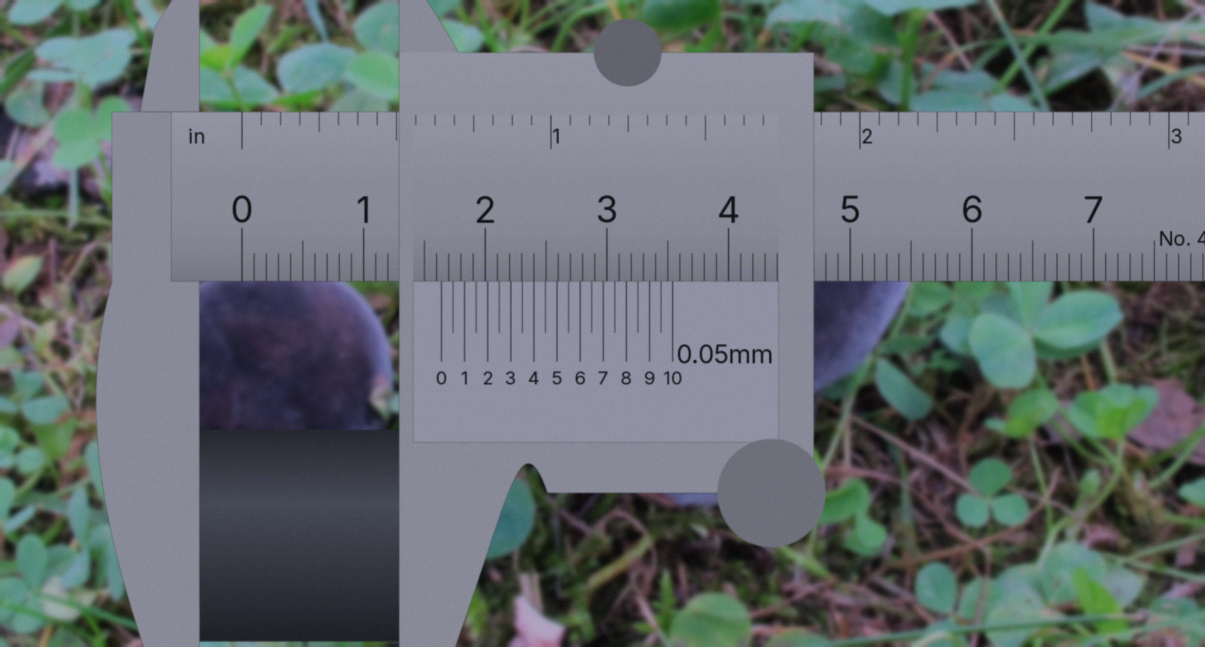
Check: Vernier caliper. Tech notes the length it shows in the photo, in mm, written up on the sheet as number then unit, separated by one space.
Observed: 16.4 mm
